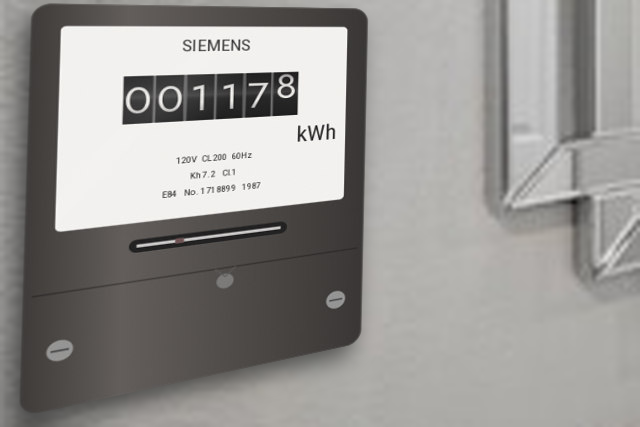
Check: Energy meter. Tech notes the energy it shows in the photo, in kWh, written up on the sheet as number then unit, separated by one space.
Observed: 1178 kWh
